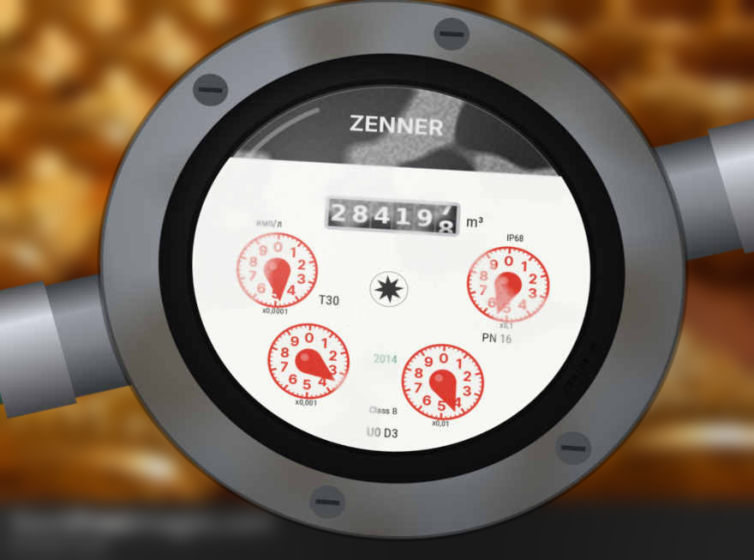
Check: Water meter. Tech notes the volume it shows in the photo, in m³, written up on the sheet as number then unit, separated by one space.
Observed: 284197.5434 m³
